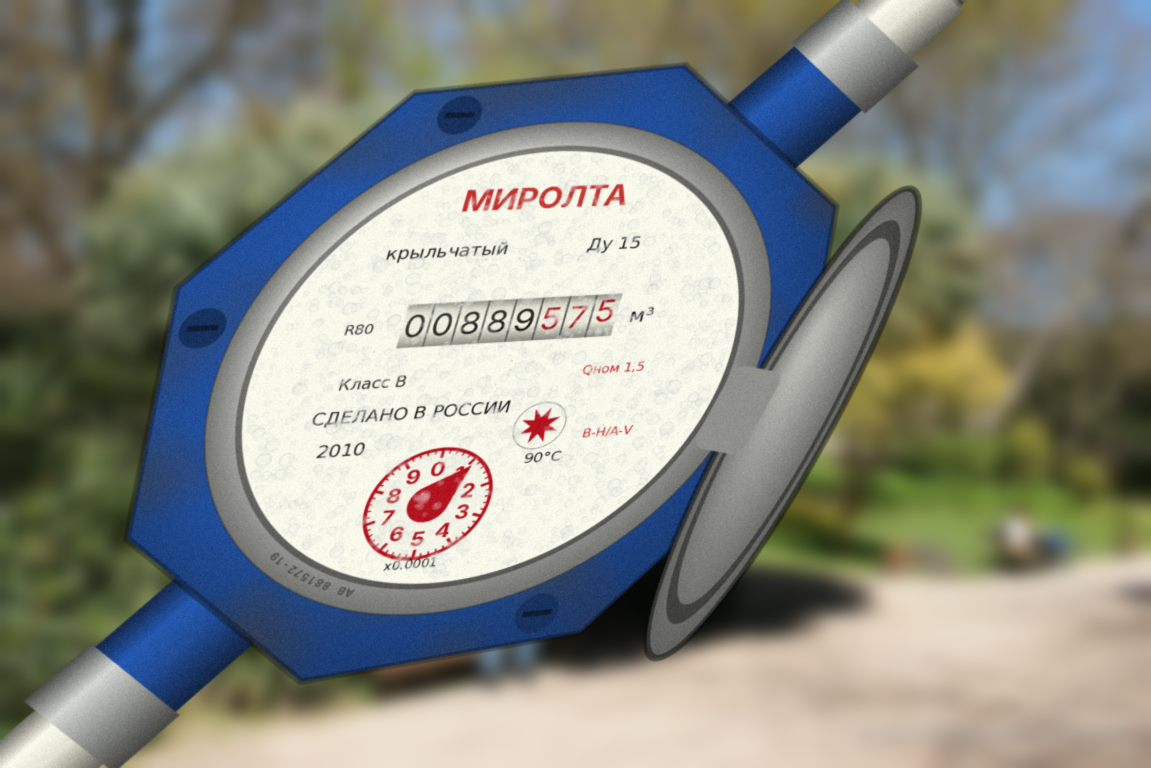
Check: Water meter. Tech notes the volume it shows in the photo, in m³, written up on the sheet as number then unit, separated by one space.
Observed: 889.5751 m³
